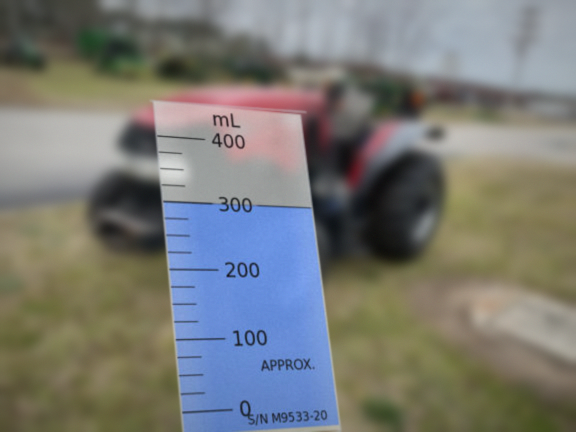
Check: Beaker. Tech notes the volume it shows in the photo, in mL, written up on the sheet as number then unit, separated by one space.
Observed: 300 mL
